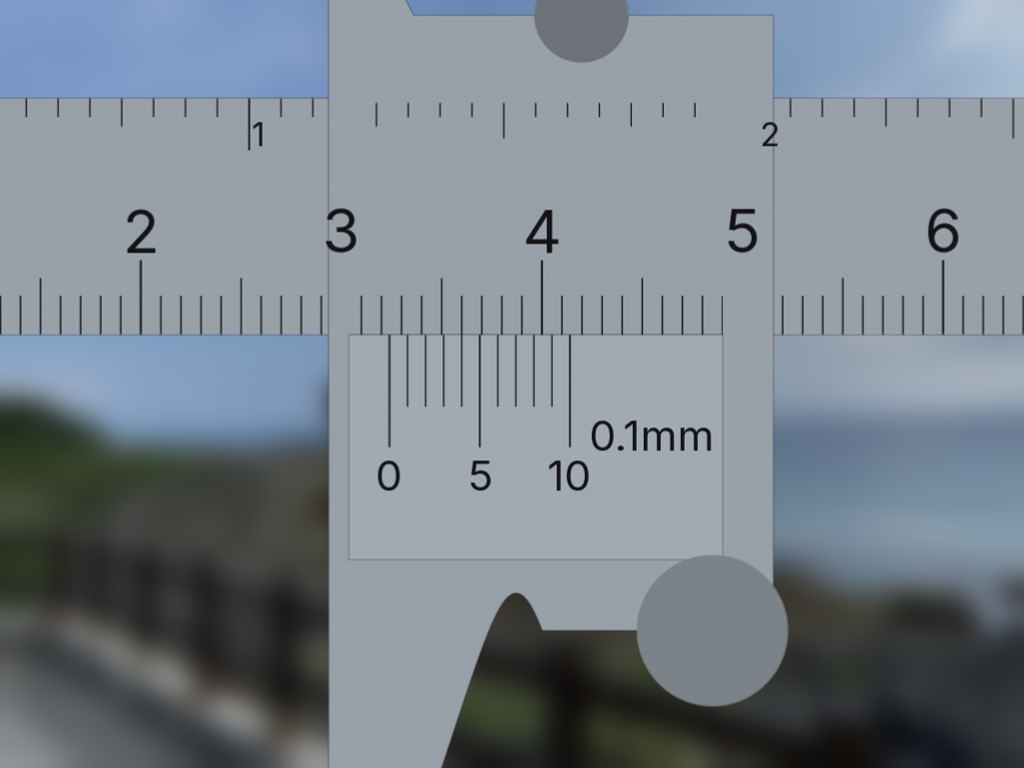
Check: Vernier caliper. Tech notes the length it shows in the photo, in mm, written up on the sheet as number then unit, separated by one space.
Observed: 32.4 mm
